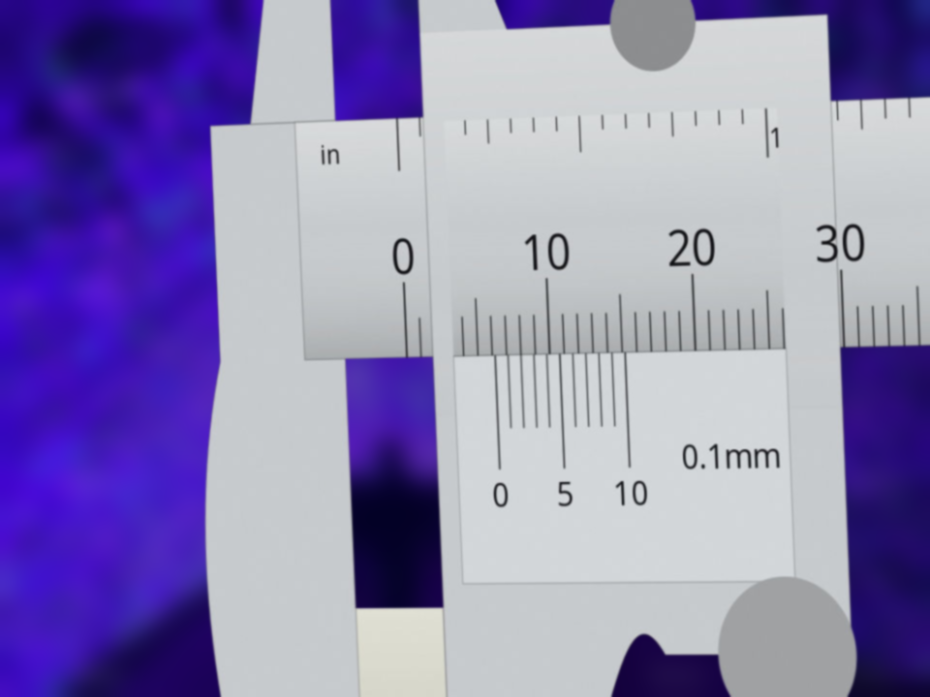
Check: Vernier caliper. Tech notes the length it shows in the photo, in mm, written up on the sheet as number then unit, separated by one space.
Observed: 6.2 mm
